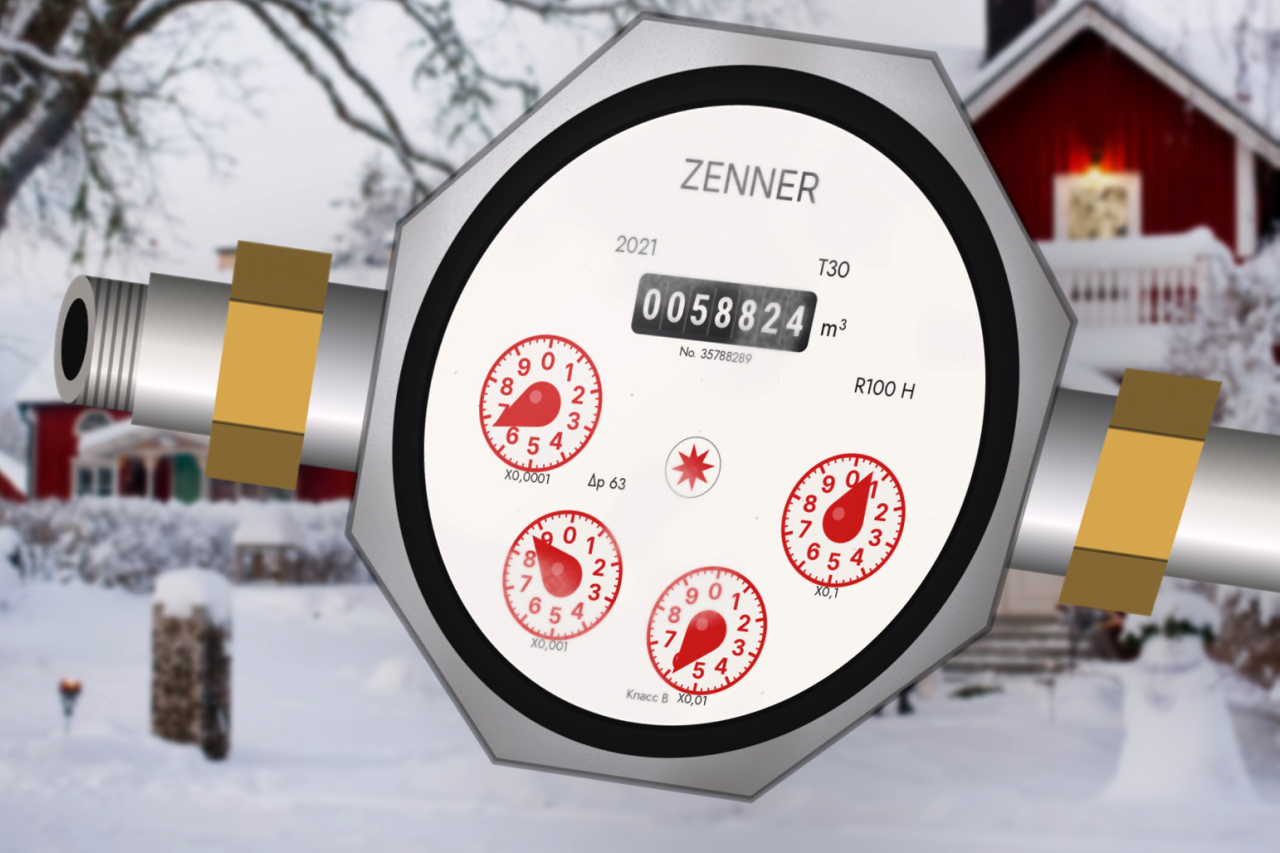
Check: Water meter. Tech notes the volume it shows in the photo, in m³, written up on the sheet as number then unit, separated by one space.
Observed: 58824.0586 m³
